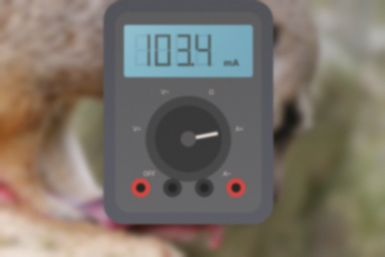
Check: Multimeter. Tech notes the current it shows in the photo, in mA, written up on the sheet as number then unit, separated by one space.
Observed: 103.4 mA
